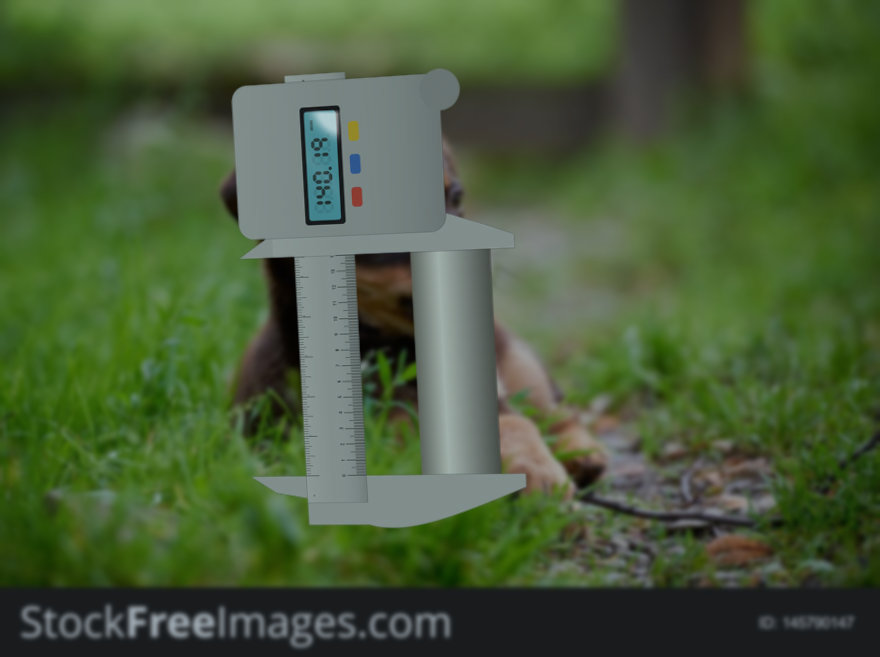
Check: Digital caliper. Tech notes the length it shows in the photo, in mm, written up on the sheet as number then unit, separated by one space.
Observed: 140.19 mm
